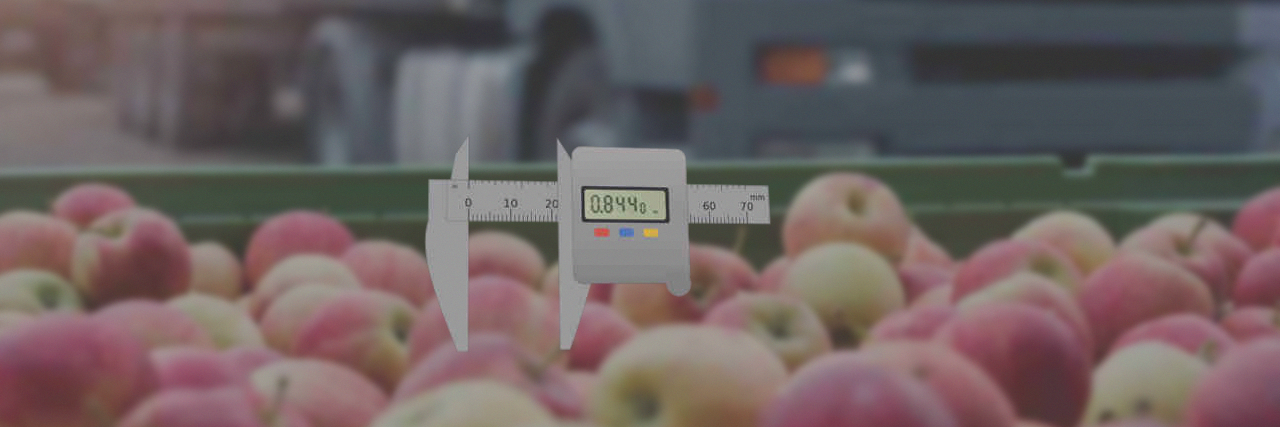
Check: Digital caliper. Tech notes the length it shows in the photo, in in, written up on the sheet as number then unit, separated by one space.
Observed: 0.8440 in
